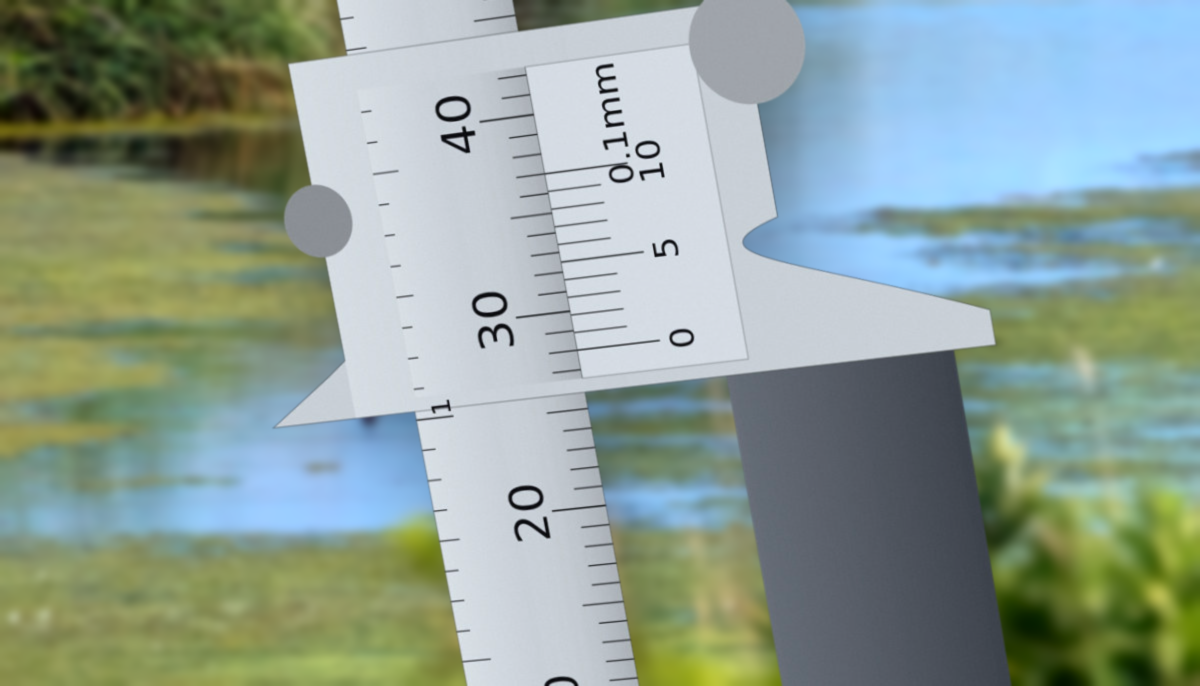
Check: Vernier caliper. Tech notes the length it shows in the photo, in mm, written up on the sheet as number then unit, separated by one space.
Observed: 28.0 mm
